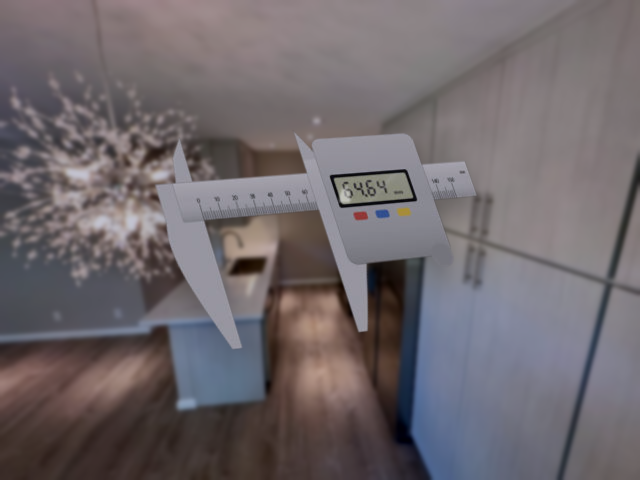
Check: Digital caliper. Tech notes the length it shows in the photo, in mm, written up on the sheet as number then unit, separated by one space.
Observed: 64.64 mm
